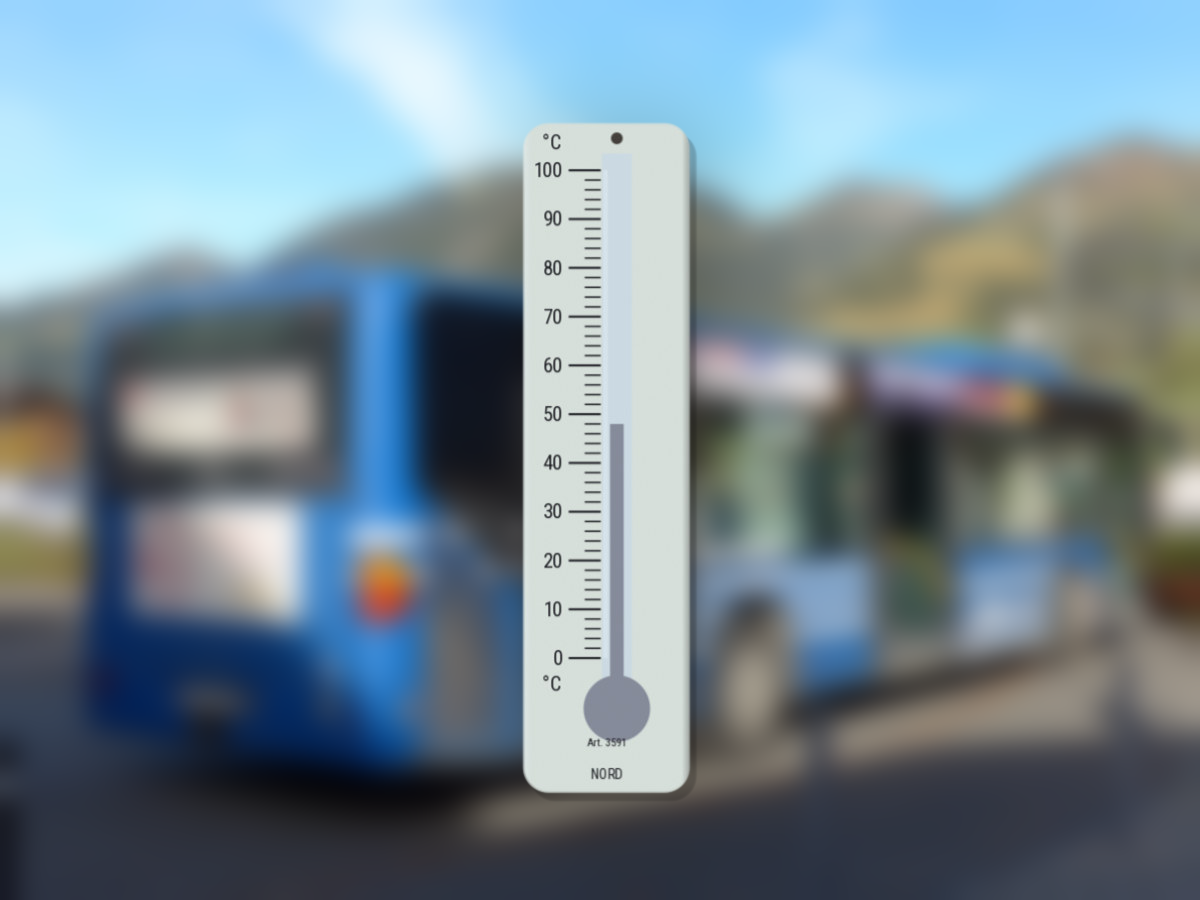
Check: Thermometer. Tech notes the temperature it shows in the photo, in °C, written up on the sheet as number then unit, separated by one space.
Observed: 48 °C
